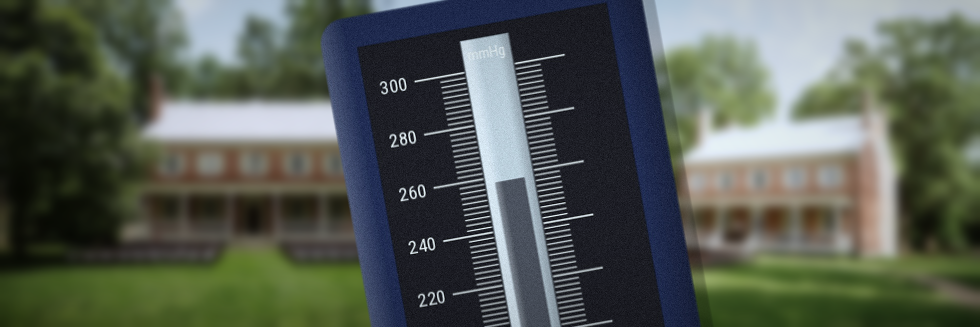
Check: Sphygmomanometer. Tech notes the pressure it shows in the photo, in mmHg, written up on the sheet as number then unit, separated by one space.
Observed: 258 mmHg
